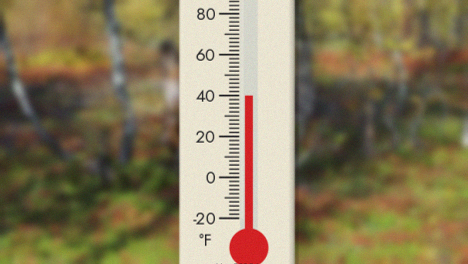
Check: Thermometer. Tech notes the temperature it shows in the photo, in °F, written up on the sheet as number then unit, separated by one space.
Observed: 40 °F
